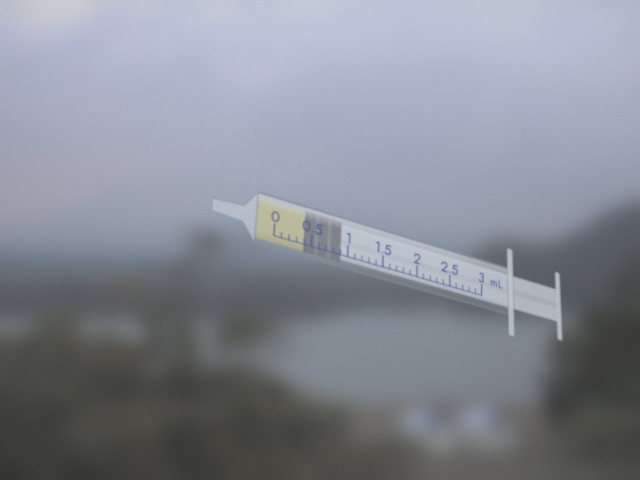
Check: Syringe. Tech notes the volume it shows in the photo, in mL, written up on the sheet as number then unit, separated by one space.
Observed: 0.4 mL
